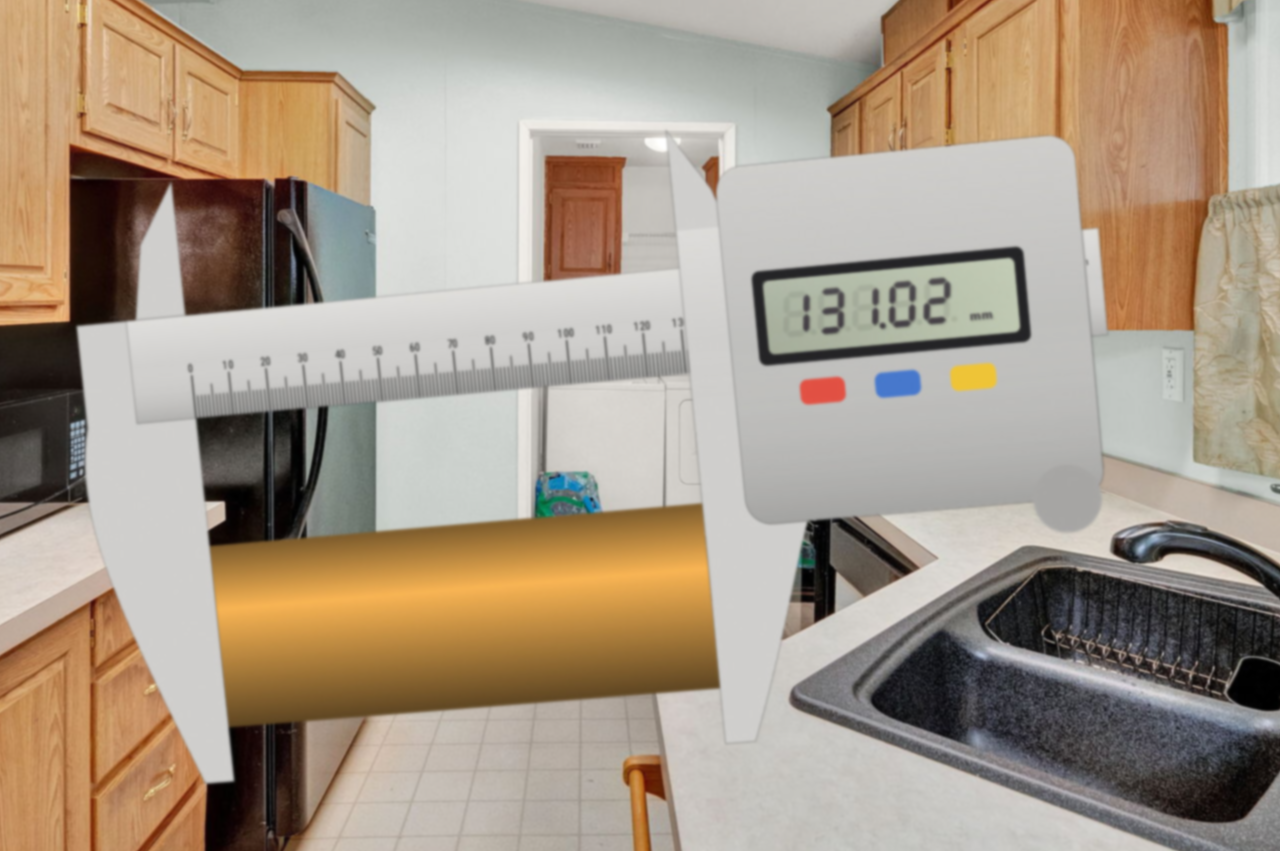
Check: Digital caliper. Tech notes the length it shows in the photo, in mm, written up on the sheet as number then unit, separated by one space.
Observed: 131.02 mm
